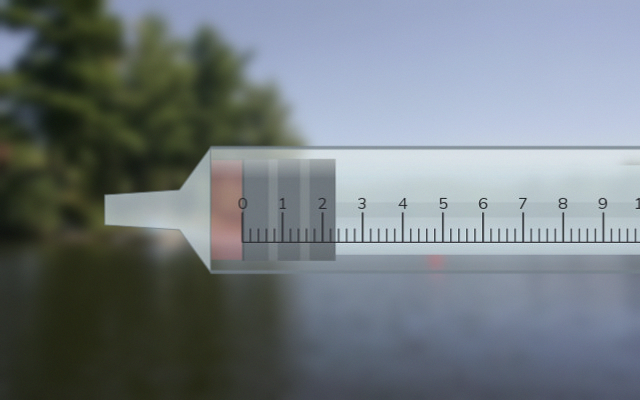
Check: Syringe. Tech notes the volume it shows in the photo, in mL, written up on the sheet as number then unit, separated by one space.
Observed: 0 mL
